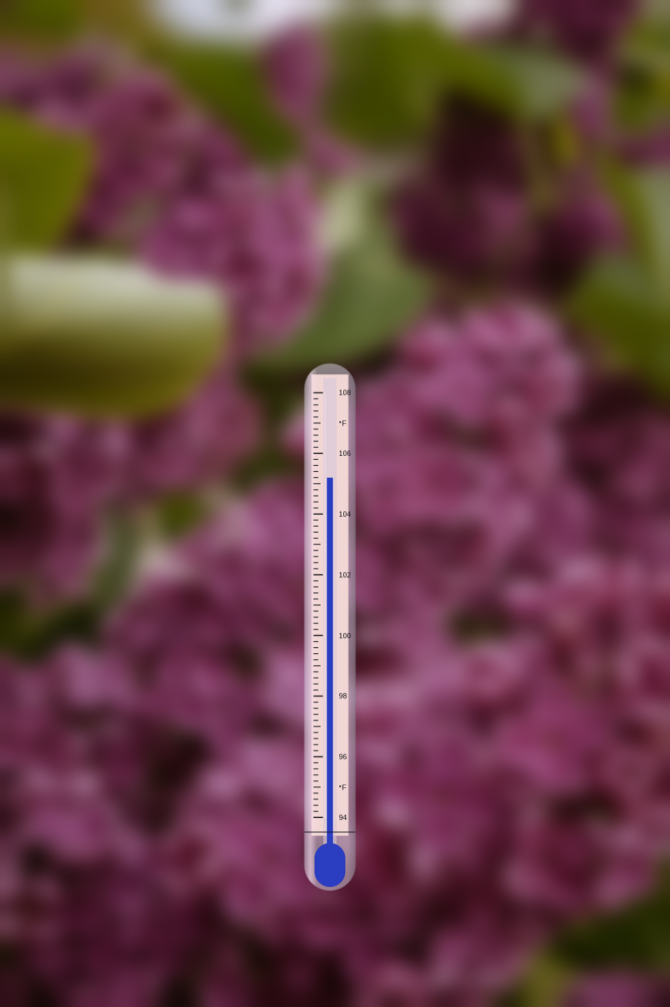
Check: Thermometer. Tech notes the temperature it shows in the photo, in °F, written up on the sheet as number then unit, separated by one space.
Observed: 105.2 °F
